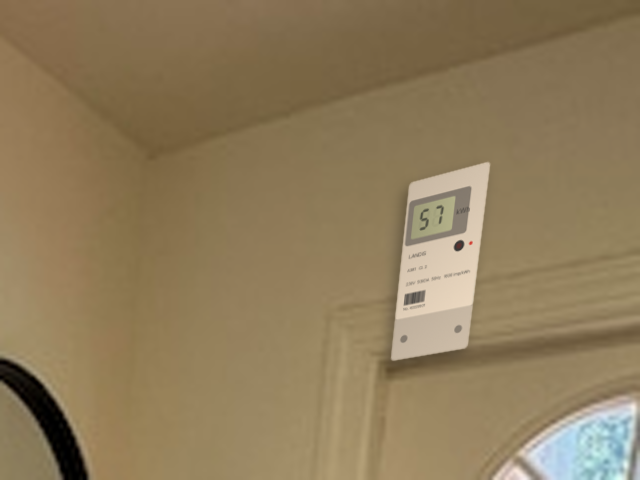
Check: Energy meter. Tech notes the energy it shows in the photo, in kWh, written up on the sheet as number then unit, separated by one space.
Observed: 57 kWh
